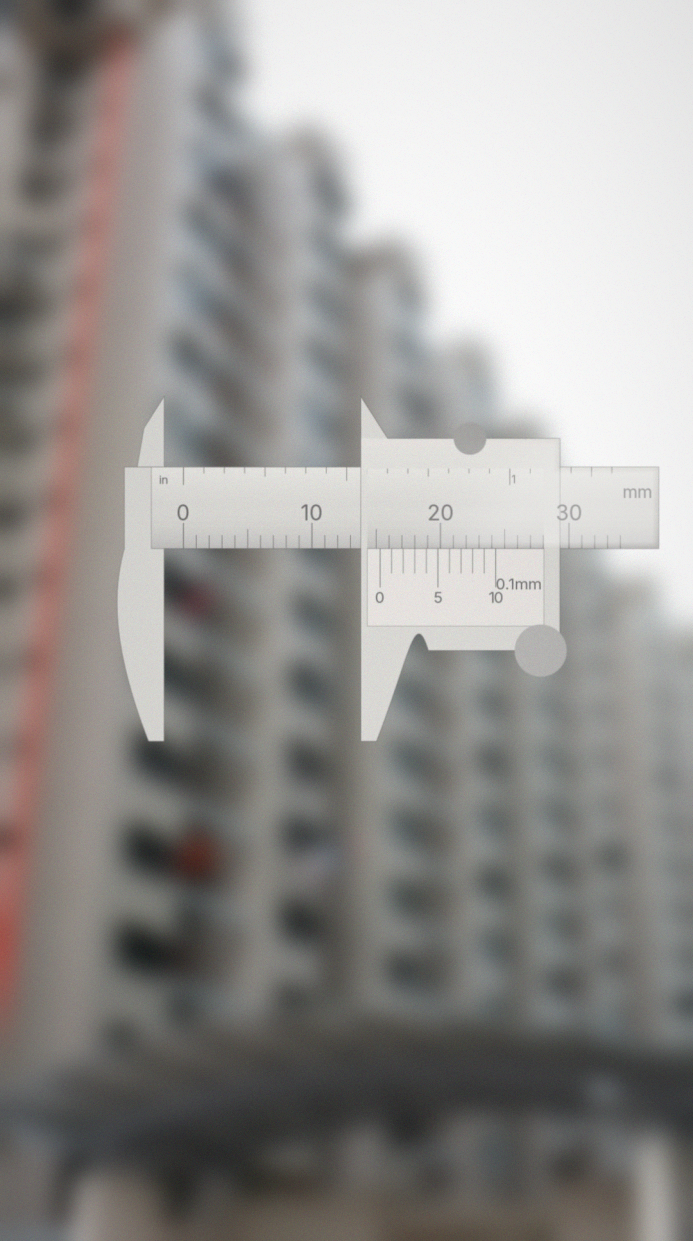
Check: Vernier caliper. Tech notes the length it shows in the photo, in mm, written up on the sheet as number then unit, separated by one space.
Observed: 15.3 mm
